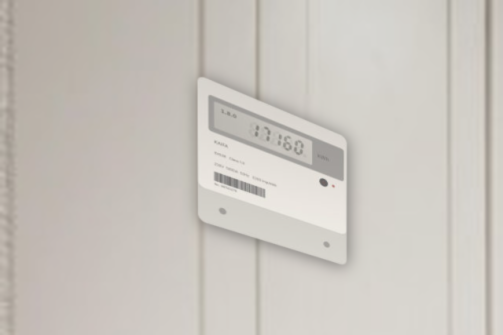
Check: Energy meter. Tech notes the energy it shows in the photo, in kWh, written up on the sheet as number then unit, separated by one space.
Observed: 17160 kWh
